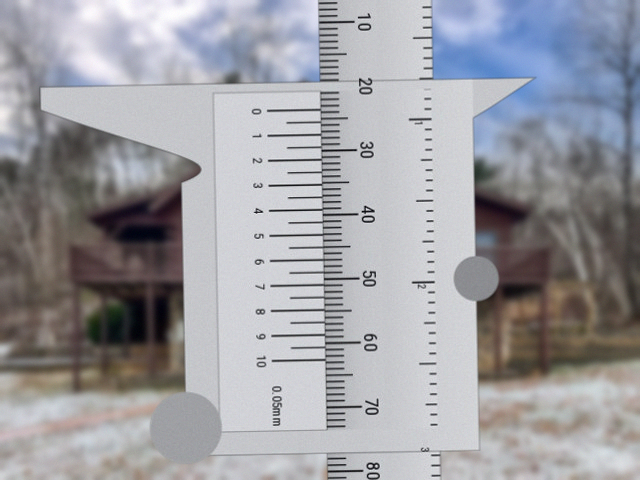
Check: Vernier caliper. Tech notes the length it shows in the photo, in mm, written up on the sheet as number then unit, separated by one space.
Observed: 23.6 mm
